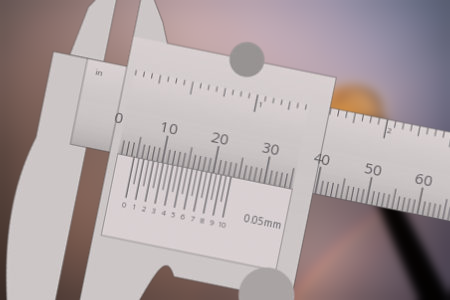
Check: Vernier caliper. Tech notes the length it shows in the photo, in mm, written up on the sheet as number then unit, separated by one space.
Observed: 4.5 mm
